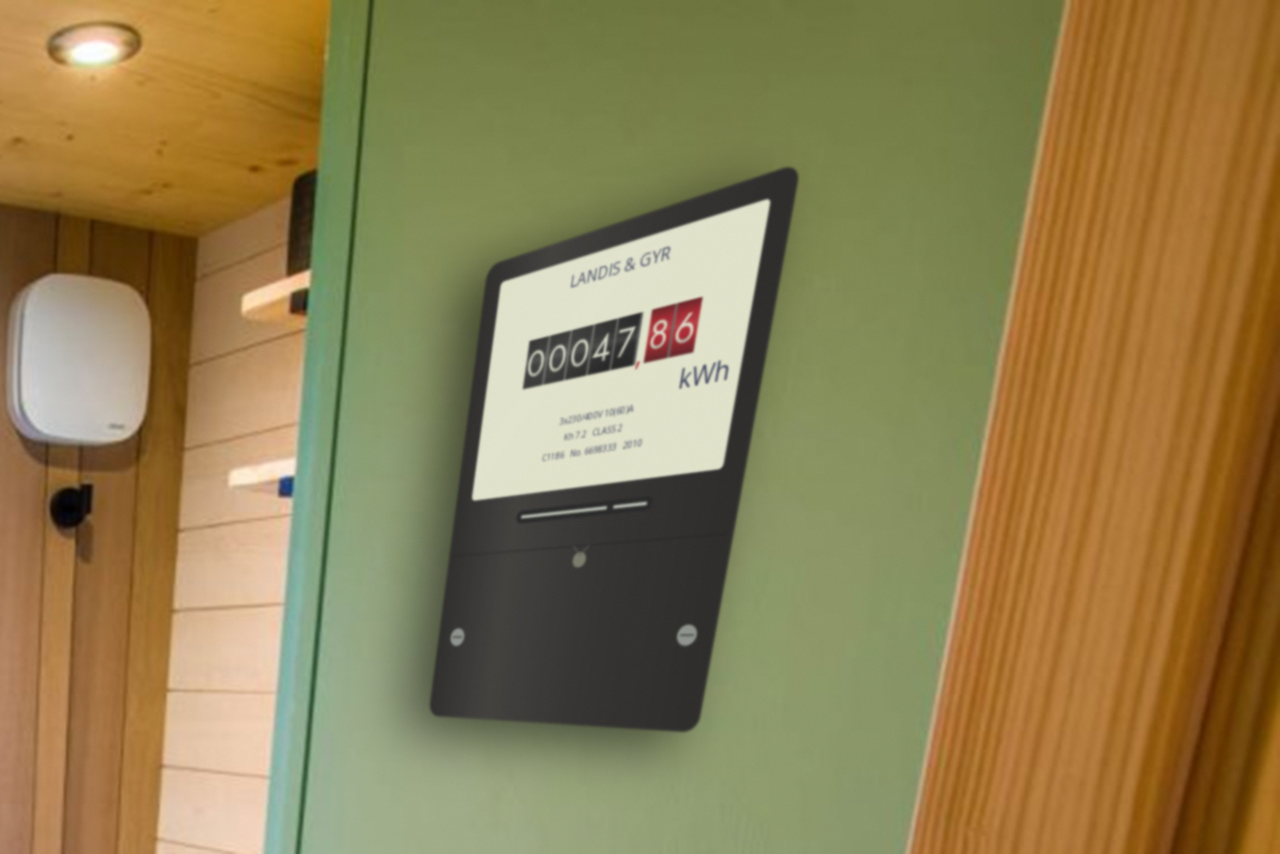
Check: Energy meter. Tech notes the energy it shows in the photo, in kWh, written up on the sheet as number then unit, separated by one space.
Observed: 47.86 kWh
